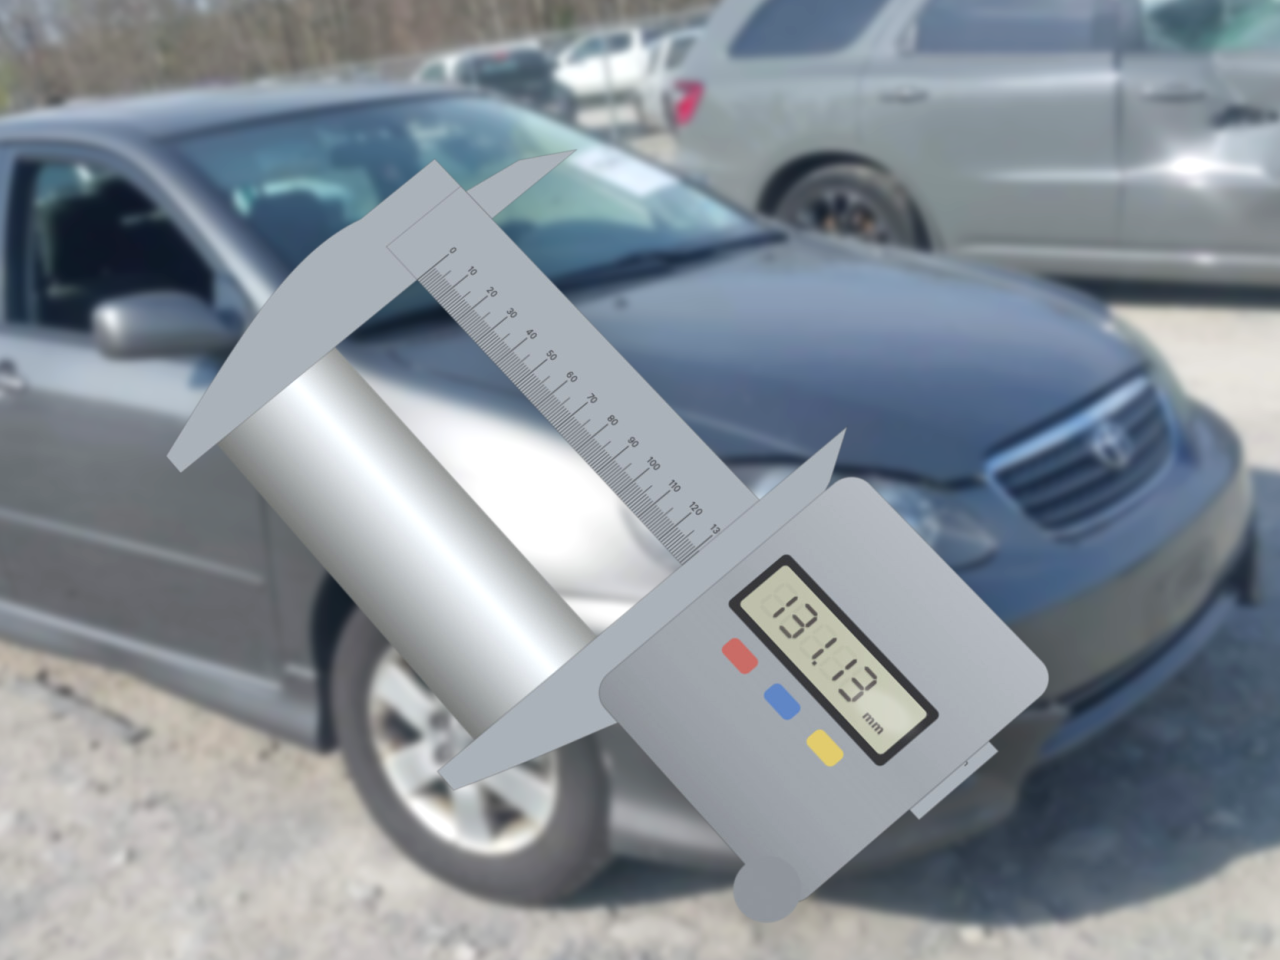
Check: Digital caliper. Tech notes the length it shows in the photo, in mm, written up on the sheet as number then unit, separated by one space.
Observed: 131.13 mm
